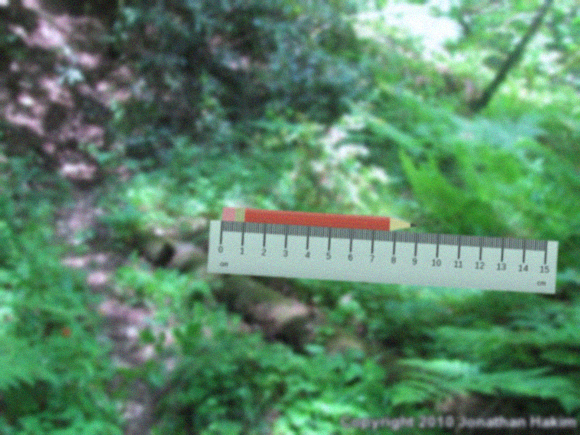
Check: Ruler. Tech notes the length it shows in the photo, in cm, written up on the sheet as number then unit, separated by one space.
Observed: 9 cm
